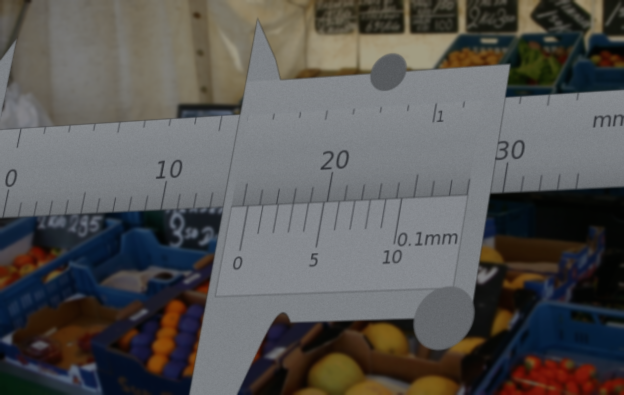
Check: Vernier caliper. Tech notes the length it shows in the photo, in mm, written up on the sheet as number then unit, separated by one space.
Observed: 15.3 mm
